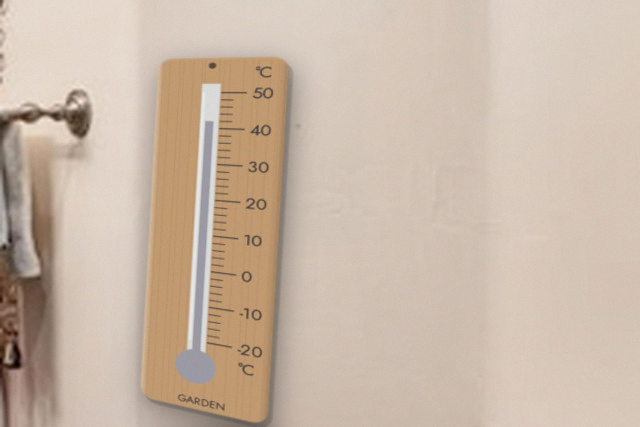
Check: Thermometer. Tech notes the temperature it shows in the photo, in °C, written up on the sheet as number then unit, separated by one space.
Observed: 42 °C
